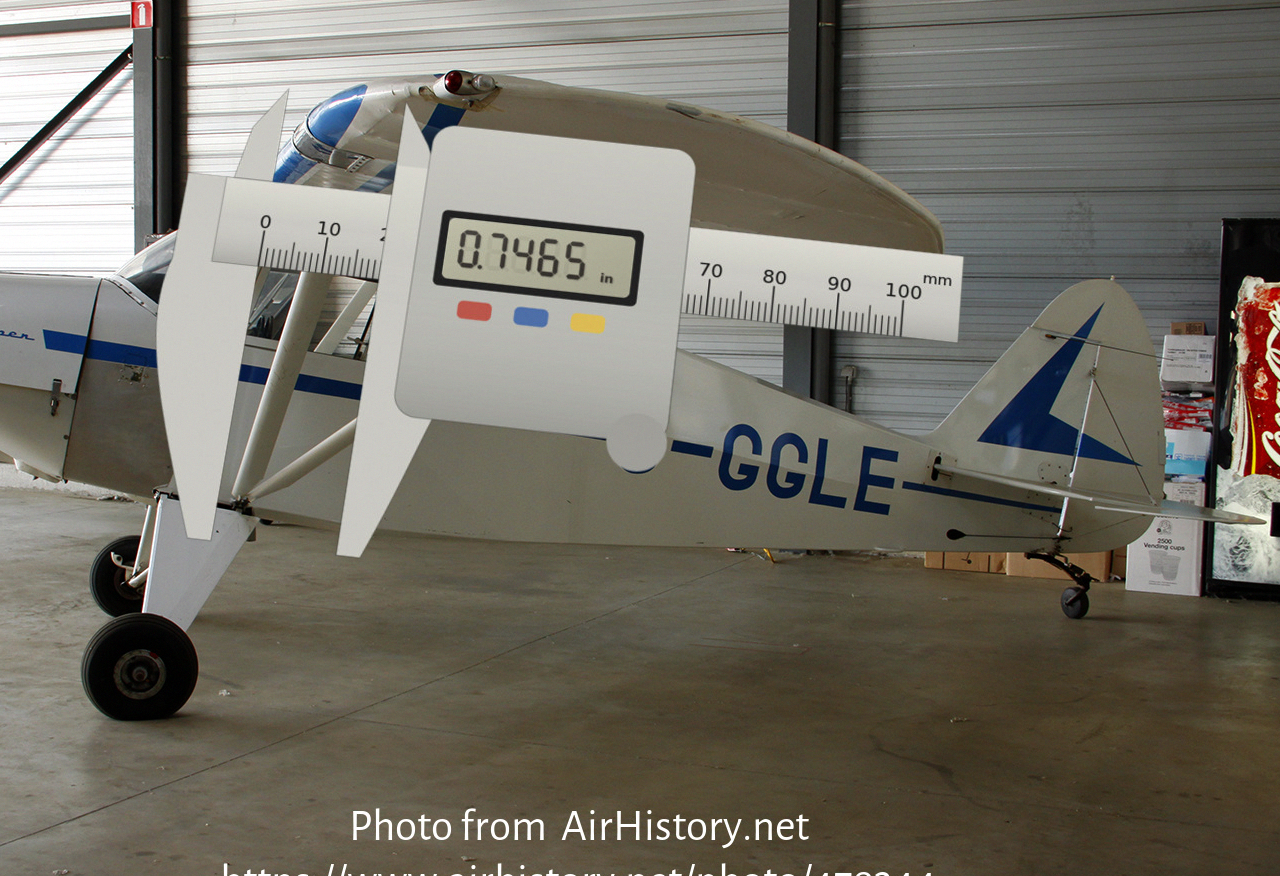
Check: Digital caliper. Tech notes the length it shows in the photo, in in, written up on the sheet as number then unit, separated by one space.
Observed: 0.7465 in
